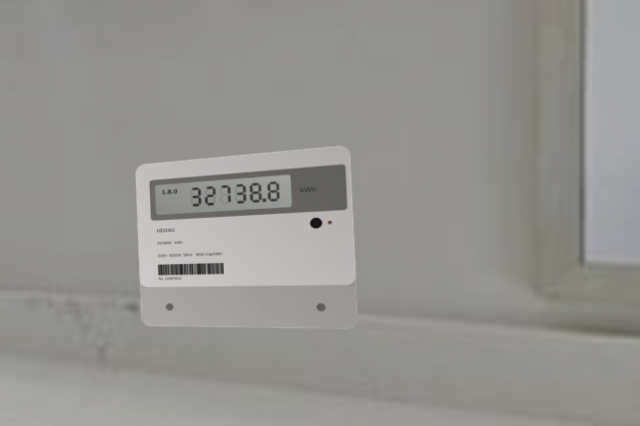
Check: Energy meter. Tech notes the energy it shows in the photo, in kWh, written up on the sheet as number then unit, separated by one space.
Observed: 32738.8 kWh
